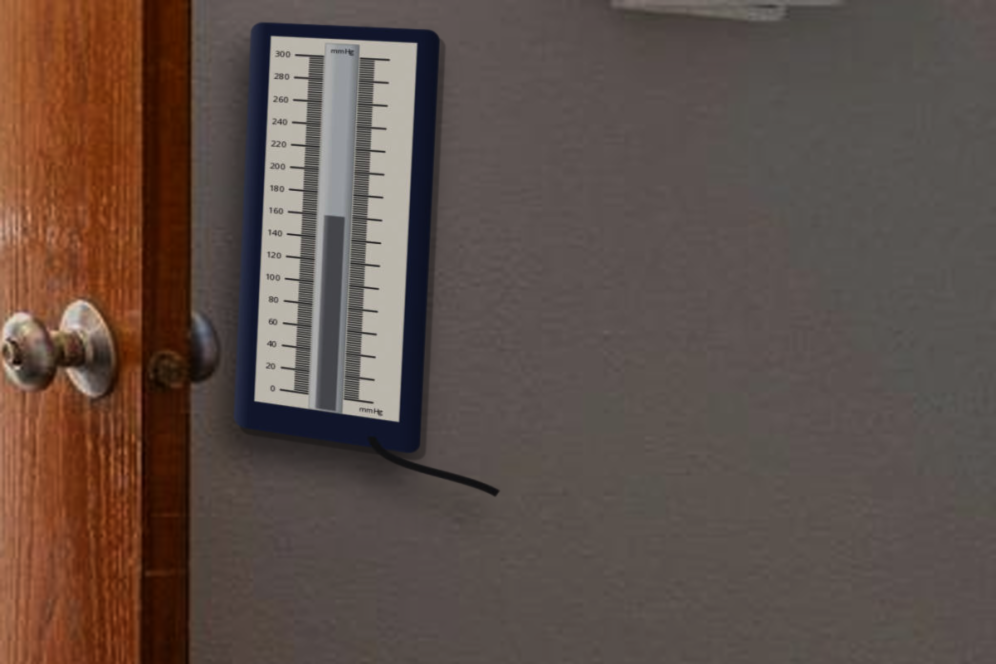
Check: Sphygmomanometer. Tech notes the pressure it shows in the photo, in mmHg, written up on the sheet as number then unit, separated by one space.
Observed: 160 mmHg
